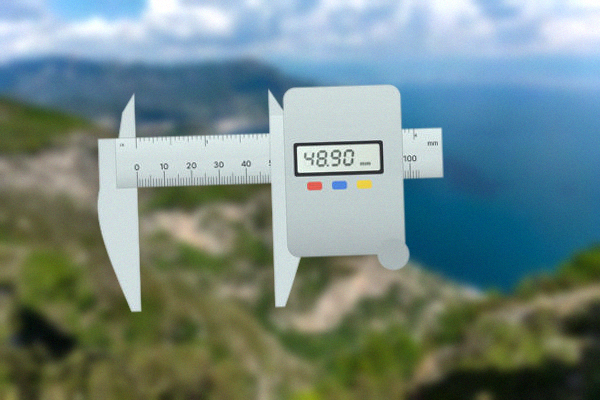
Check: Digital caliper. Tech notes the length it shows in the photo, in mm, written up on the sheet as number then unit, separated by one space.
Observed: 48.90 mm
